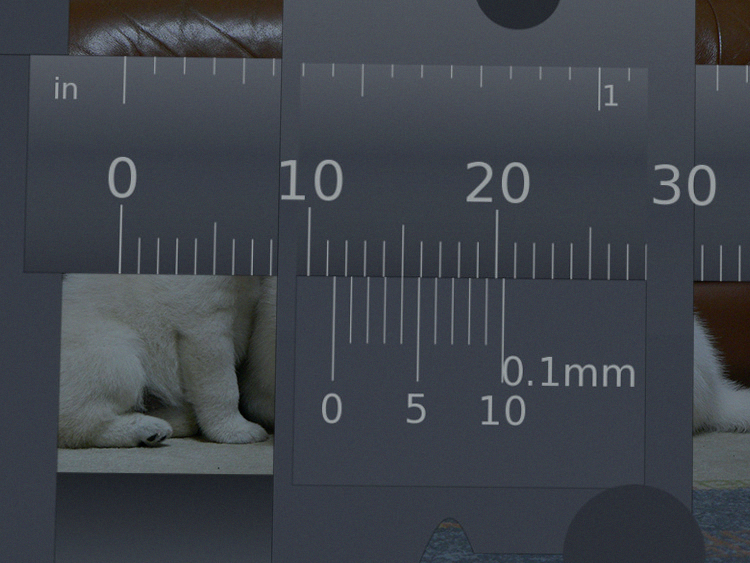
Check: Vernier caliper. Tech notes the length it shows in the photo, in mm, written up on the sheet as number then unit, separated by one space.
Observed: 11.4 mm
